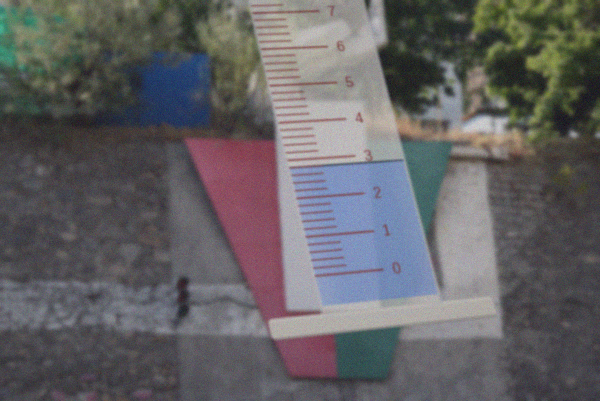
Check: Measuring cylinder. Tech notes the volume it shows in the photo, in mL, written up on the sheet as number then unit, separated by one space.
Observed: 2.8 mL
